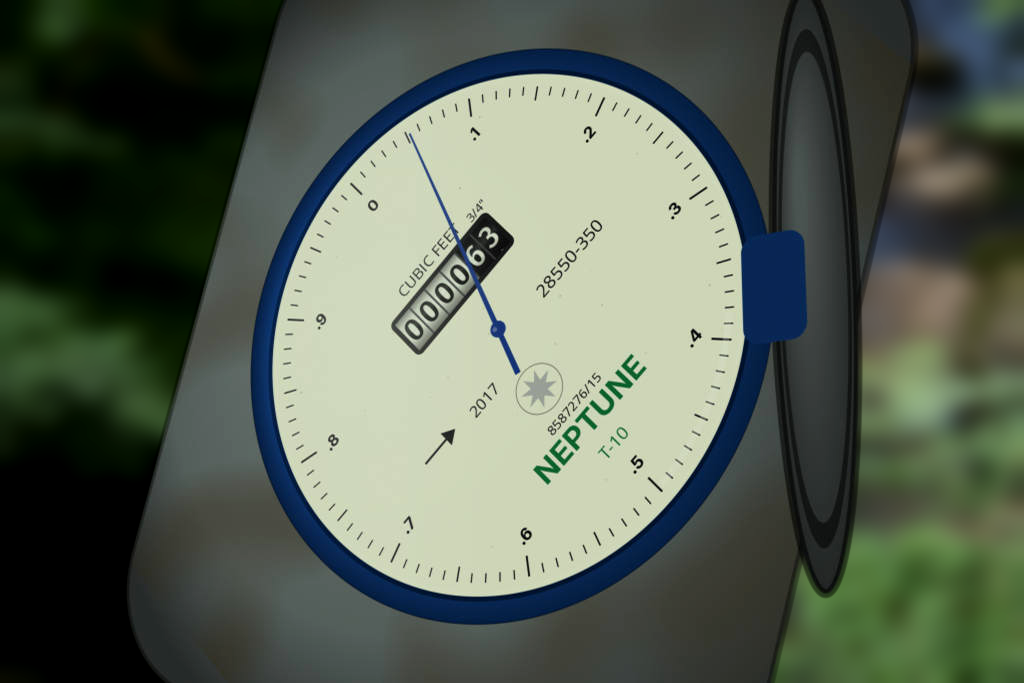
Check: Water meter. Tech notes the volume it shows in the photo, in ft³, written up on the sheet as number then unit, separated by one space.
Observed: 63.05 ft³
